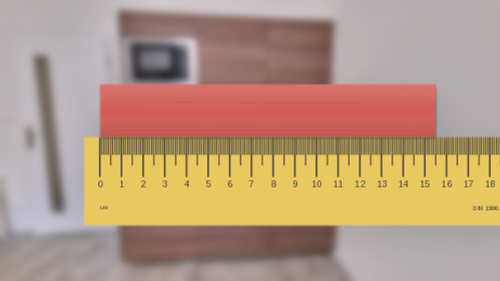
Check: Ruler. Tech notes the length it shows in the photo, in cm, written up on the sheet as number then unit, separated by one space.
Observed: 15.5 cm
